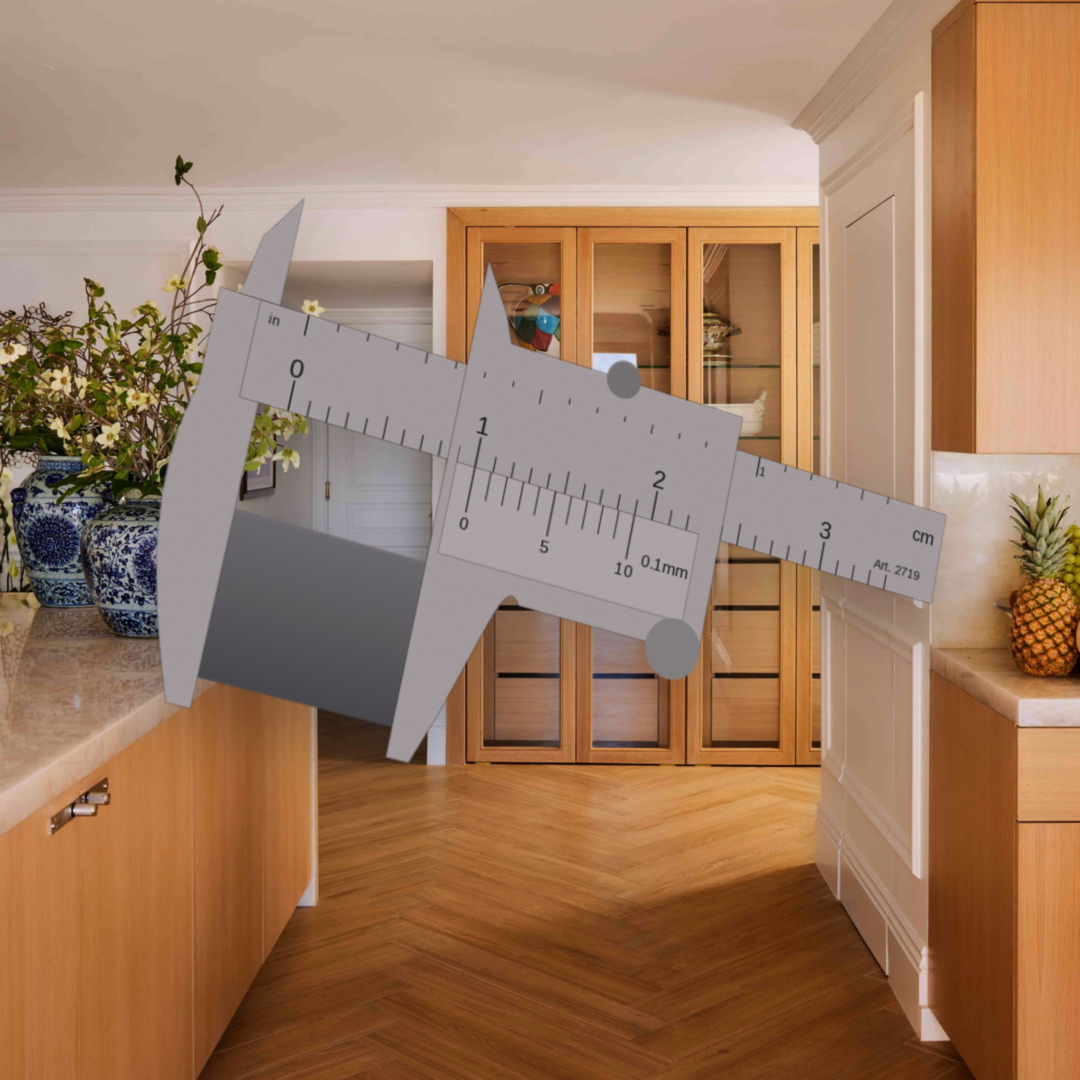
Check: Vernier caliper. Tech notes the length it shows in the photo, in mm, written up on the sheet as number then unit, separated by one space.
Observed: 10.0 mm
